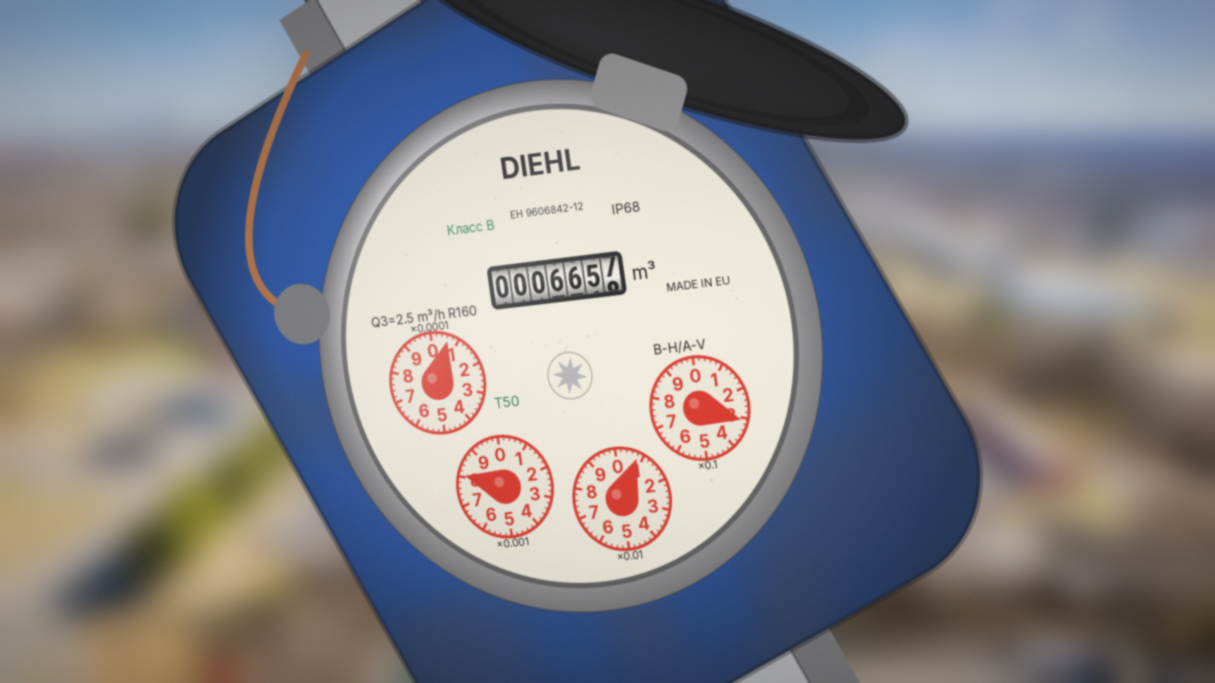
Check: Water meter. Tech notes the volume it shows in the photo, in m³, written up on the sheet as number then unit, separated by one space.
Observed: 6657.3080 m³
